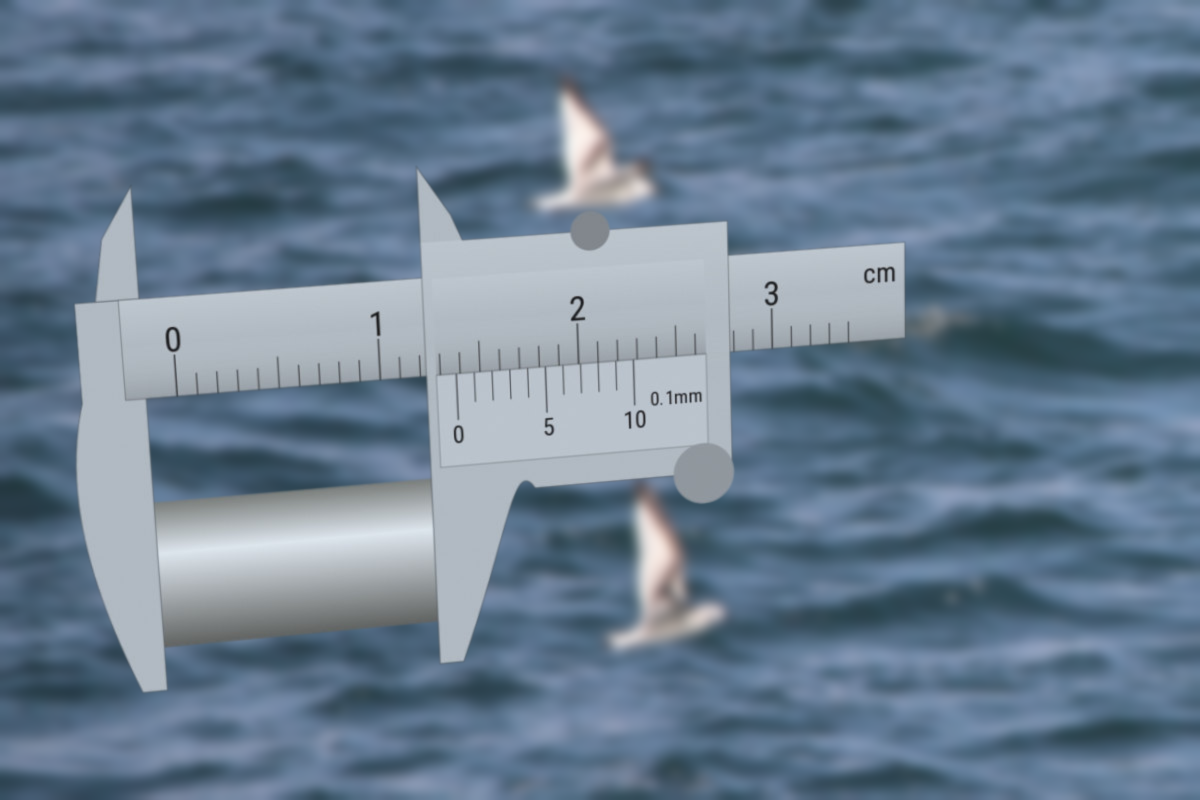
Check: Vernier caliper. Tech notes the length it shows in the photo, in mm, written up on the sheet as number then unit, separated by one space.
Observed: 13.8 mm
